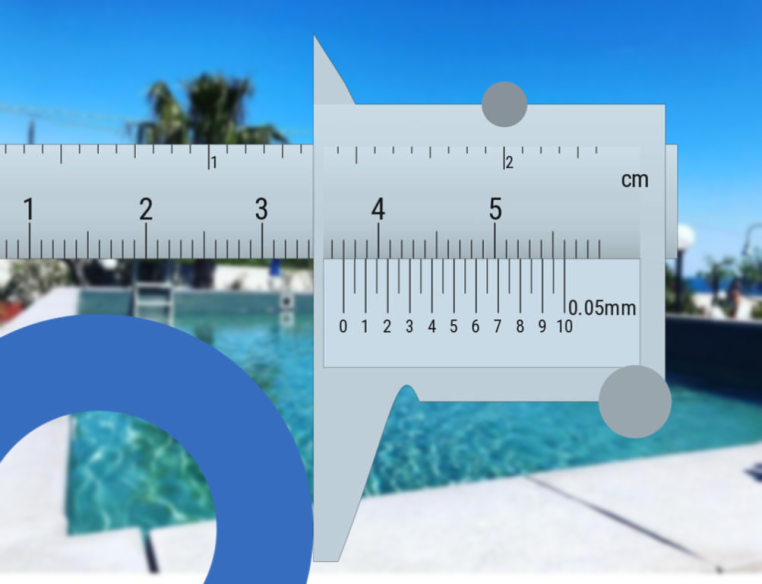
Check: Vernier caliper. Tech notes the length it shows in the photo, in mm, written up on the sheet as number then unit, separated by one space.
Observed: 37.0 mm
